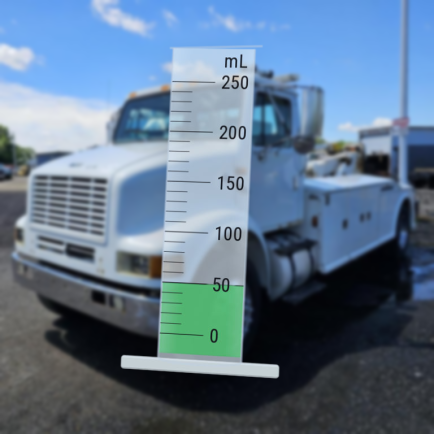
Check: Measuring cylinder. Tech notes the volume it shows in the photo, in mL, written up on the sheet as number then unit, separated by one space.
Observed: 50 mL
